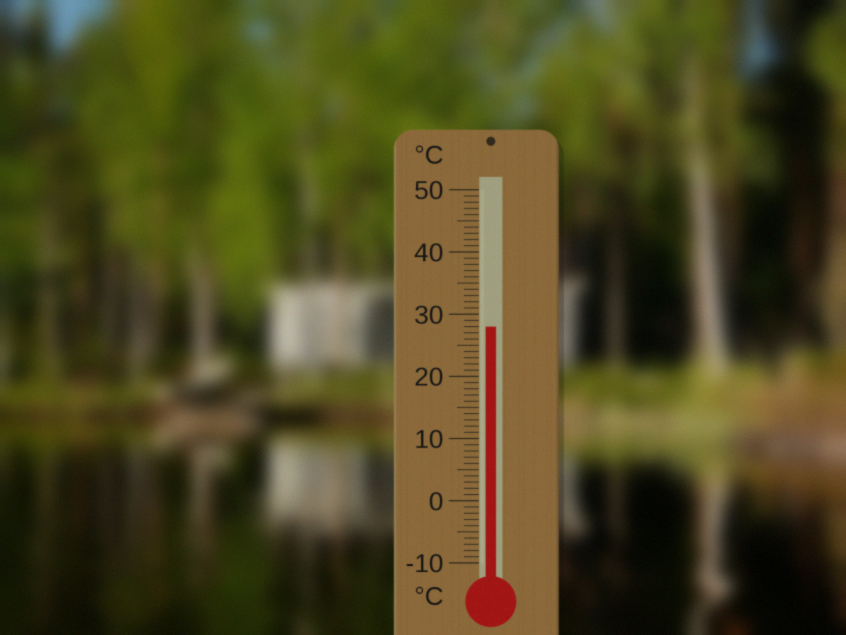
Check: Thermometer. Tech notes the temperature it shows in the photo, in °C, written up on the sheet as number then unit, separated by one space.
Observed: 28 °C
